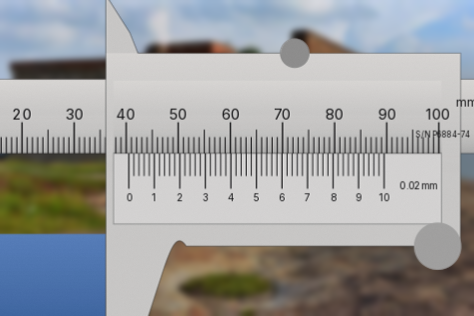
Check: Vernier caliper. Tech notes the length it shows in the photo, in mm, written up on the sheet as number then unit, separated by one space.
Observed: 40.5 mm
